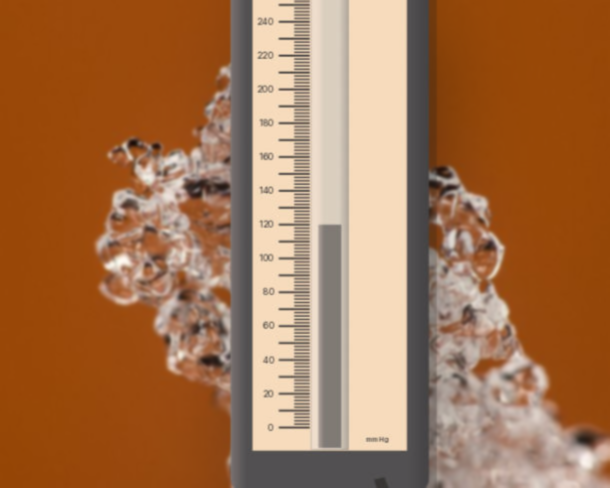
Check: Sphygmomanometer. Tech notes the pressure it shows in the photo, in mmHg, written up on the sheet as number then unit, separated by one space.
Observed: 120 mmHg
